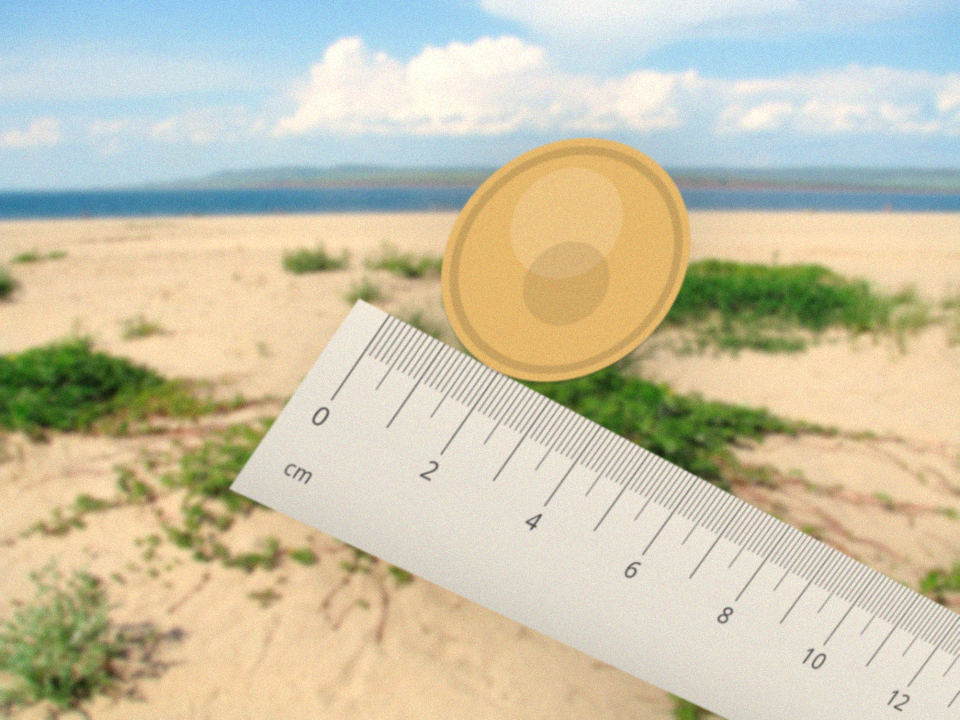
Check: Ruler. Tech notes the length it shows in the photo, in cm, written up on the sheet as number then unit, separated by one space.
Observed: 3.8 cm
